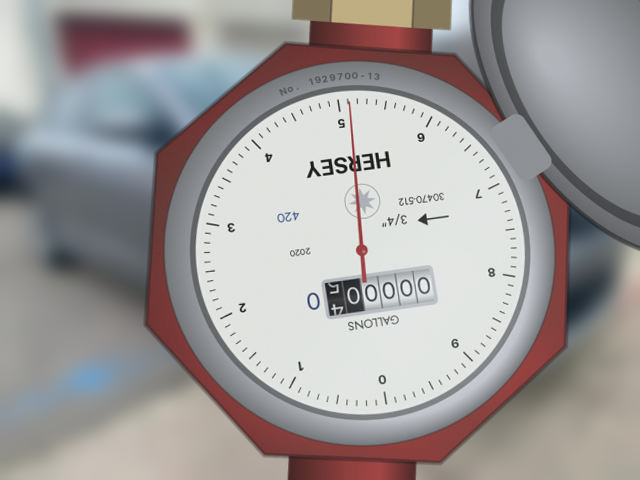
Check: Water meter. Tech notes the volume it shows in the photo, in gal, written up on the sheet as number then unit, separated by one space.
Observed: 45.1 gal
